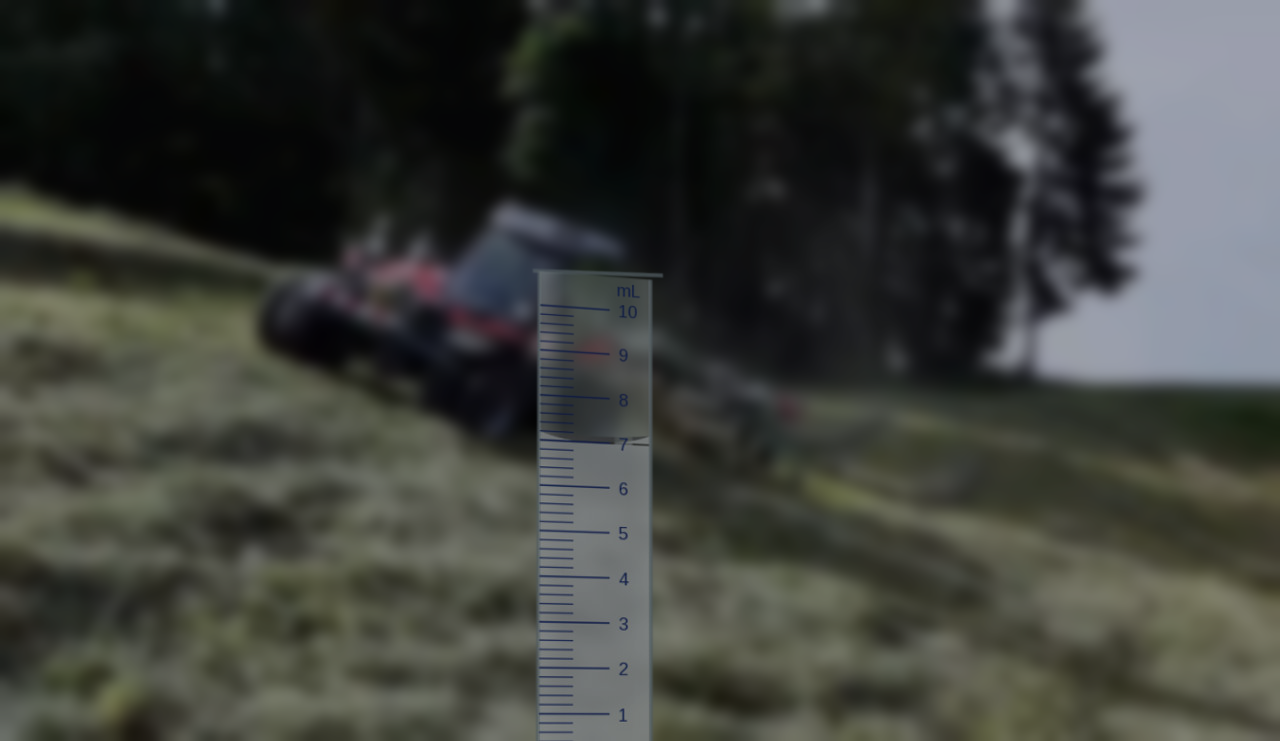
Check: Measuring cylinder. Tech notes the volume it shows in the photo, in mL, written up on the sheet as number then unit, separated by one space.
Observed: 7 mL
